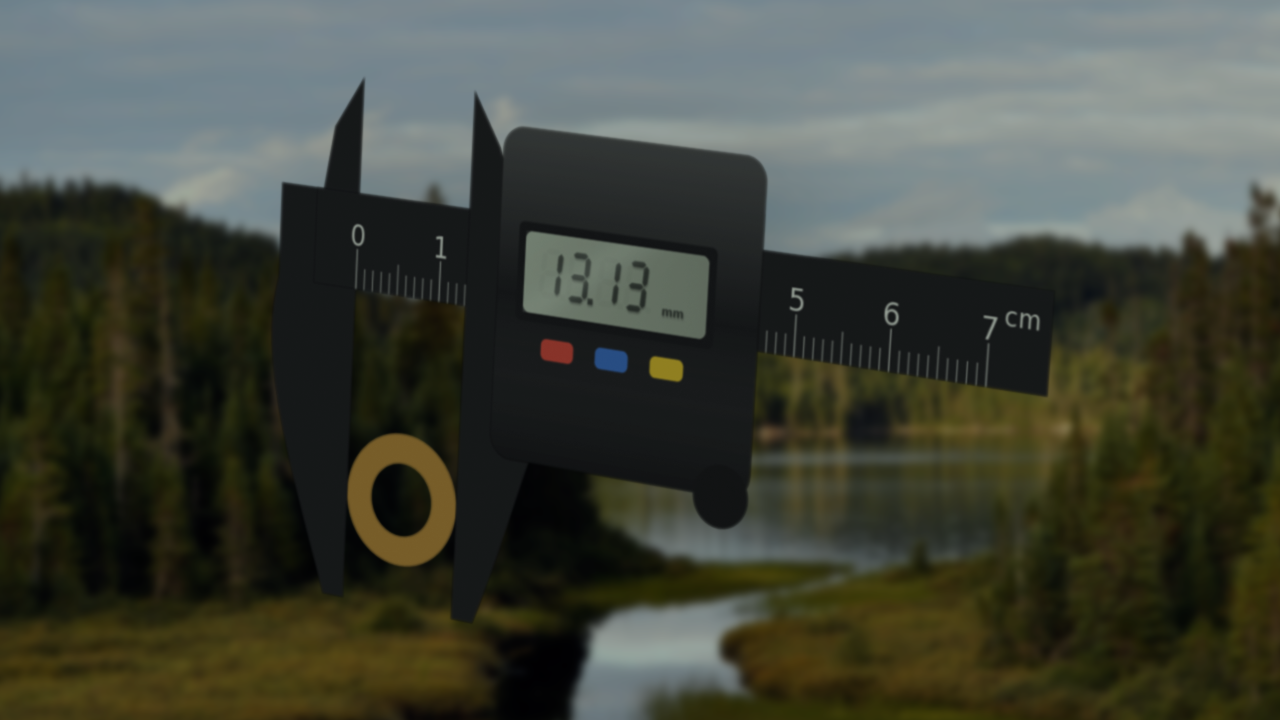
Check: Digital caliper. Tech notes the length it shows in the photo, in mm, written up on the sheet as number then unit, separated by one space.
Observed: 13.13 mm
